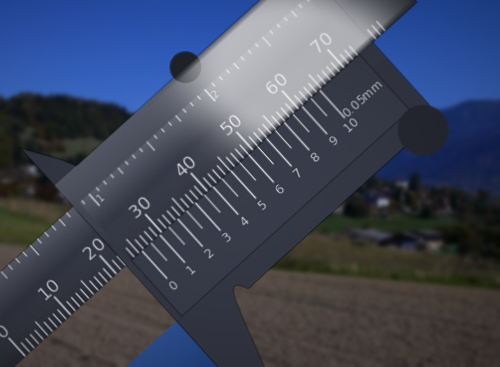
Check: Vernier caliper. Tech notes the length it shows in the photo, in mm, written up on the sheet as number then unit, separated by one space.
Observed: 25.6 mm
